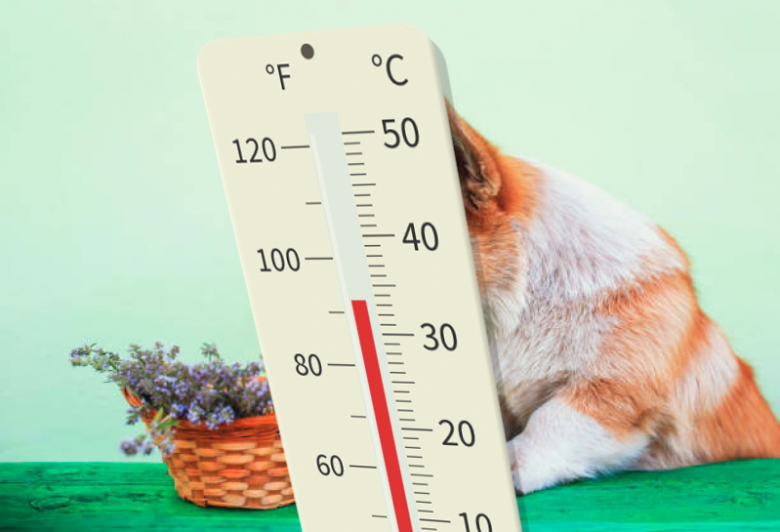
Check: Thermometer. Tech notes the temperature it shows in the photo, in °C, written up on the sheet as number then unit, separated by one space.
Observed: 33.5 °C
